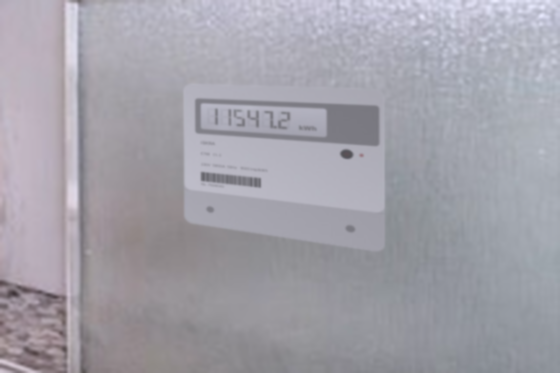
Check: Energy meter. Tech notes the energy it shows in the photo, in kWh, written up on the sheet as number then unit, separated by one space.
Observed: 11547.2 kWh
